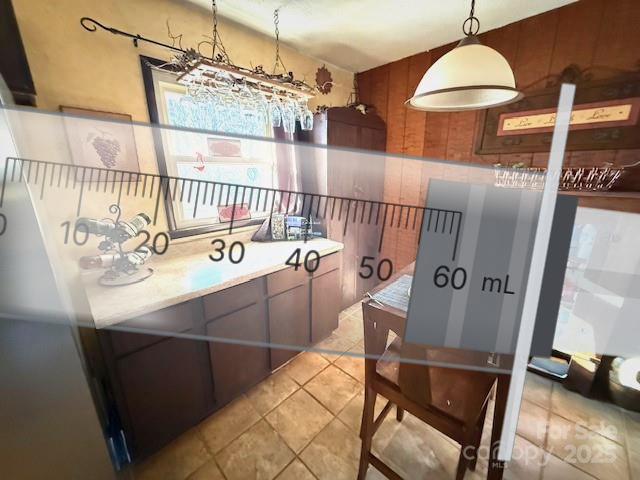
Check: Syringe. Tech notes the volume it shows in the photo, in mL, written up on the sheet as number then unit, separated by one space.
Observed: 55 mL
